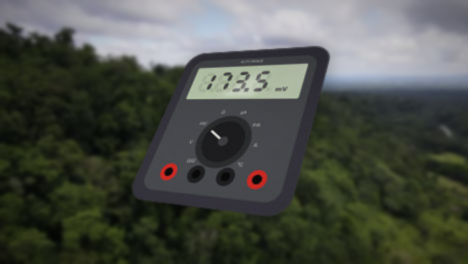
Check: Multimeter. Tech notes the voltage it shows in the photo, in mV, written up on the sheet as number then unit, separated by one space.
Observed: 173.5 mV
